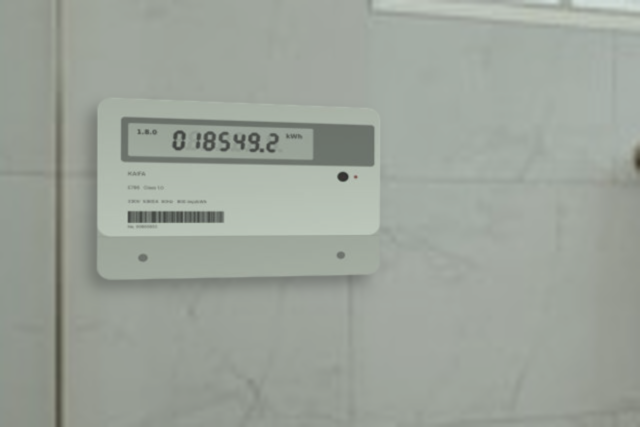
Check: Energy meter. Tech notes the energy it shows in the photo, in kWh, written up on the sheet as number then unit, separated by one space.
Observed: 18549.2 kWh
